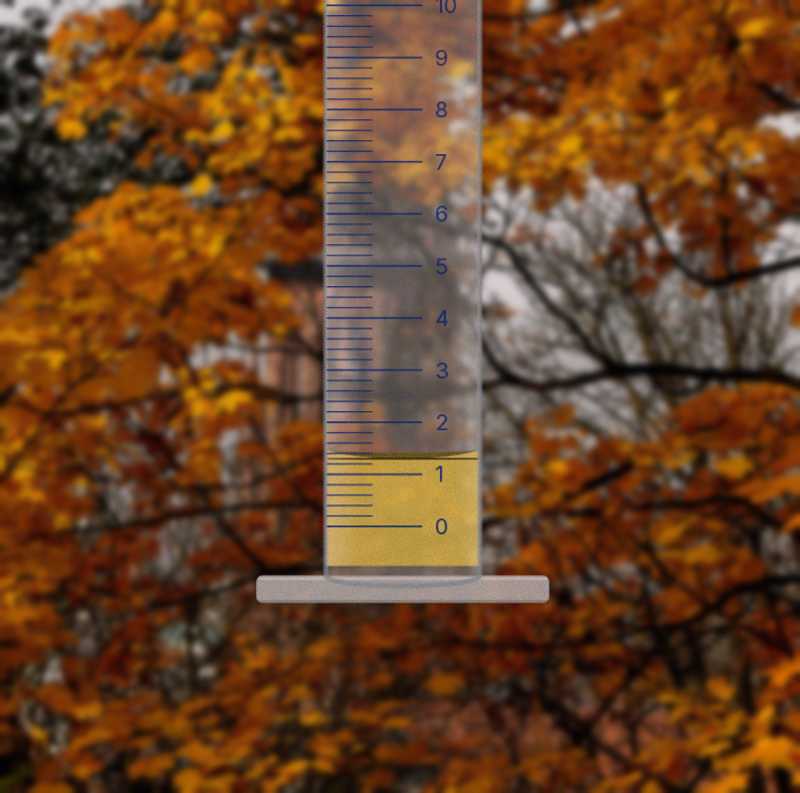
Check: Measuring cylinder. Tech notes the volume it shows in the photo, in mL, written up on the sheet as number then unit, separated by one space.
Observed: 1.3 mL
